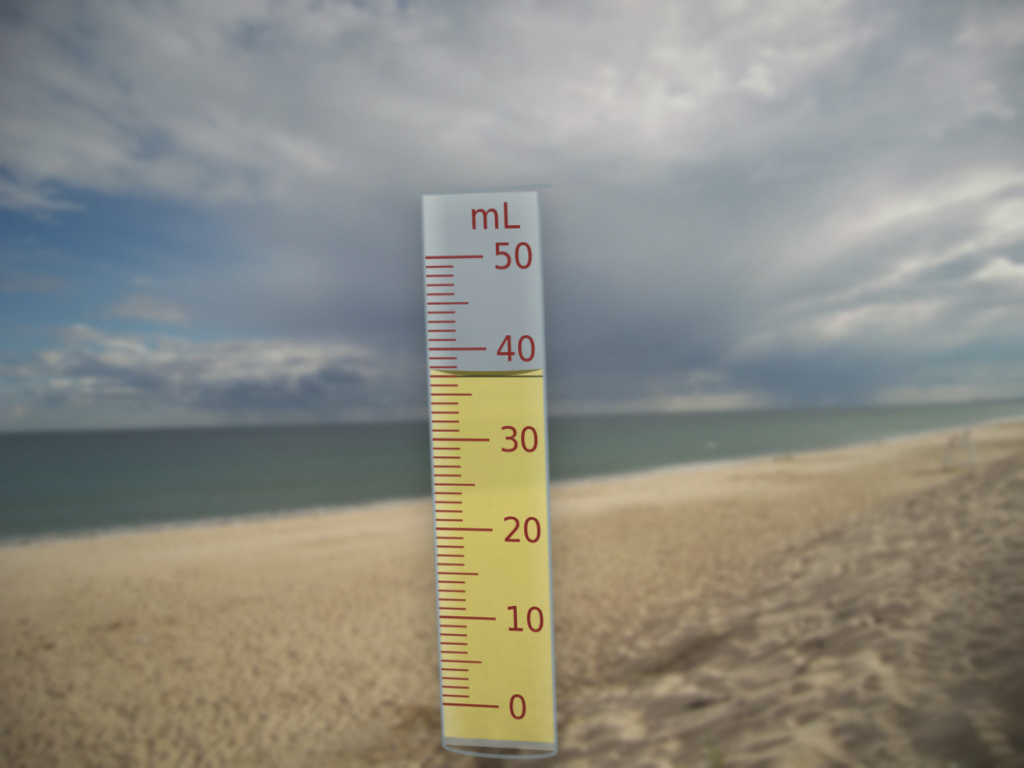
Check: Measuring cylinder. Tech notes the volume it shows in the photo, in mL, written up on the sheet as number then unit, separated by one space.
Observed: 37 mL
